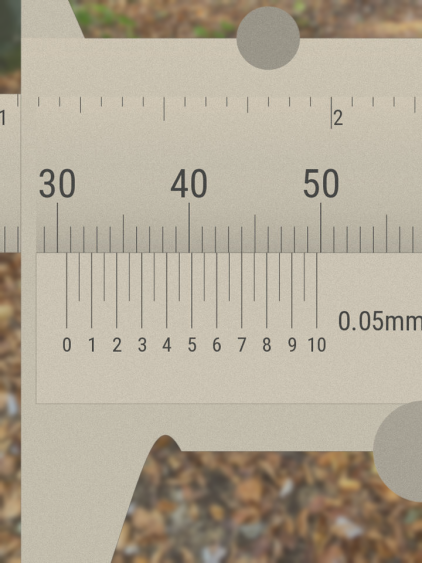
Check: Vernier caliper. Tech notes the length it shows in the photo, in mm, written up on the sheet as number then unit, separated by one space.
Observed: 30.7 mm
